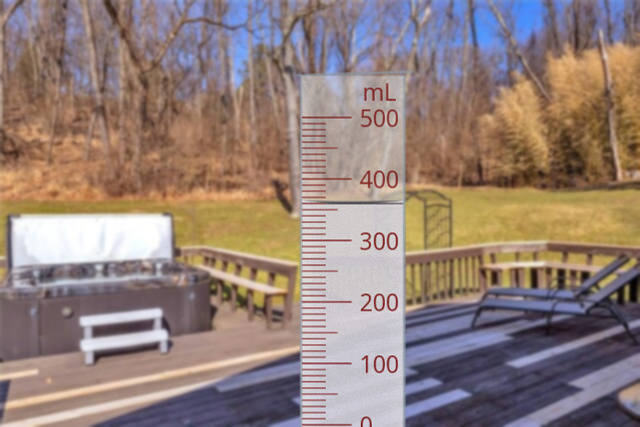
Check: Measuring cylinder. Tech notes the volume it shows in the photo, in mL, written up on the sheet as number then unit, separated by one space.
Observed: 360 mL
